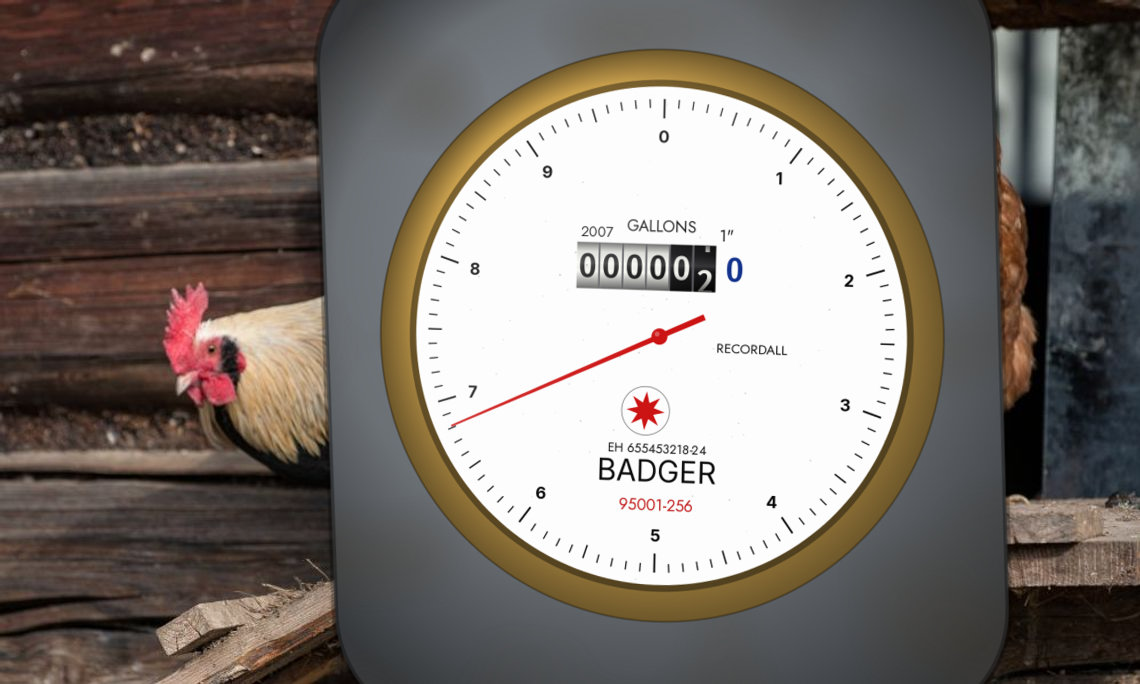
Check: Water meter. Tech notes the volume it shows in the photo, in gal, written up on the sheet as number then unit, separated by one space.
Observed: 16.8 gal
